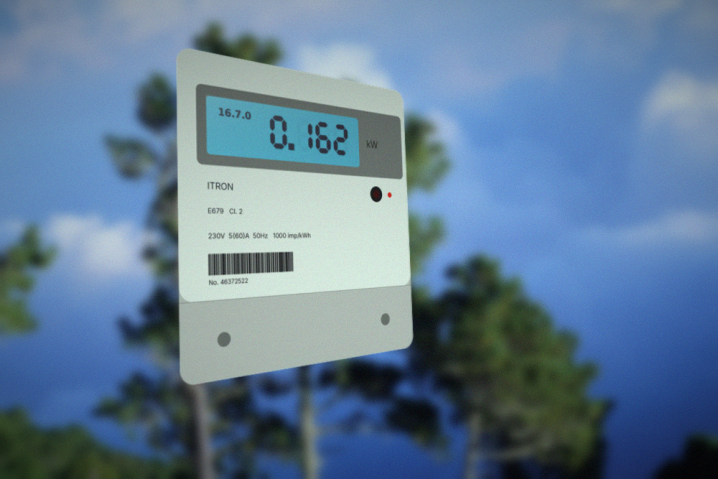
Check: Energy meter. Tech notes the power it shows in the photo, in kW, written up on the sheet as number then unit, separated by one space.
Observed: 0.162 kW
